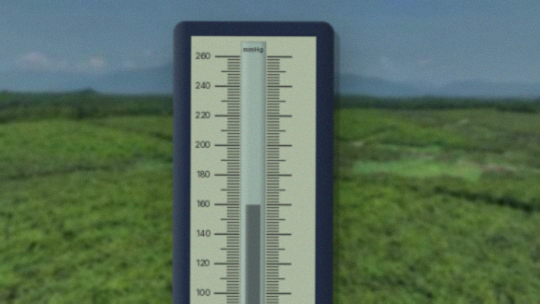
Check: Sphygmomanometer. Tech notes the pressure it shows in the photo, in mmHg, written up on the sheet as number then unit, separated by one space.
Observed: 160 mmHg
